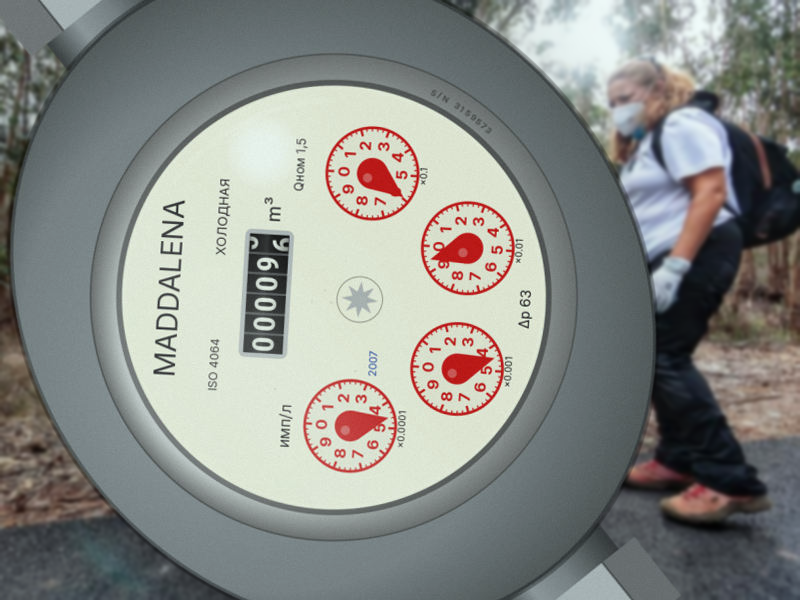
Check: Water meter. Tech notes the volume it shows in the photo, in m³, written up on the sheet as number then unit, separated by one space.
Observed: 95.5944 m³
